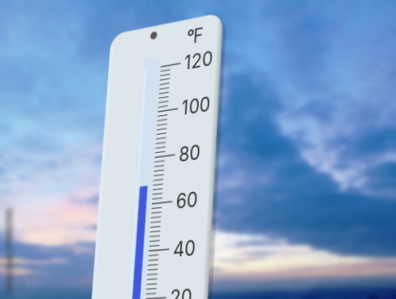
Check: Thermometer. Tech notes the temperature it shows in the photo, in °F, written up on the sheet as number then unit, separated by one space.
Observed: 68 °F
